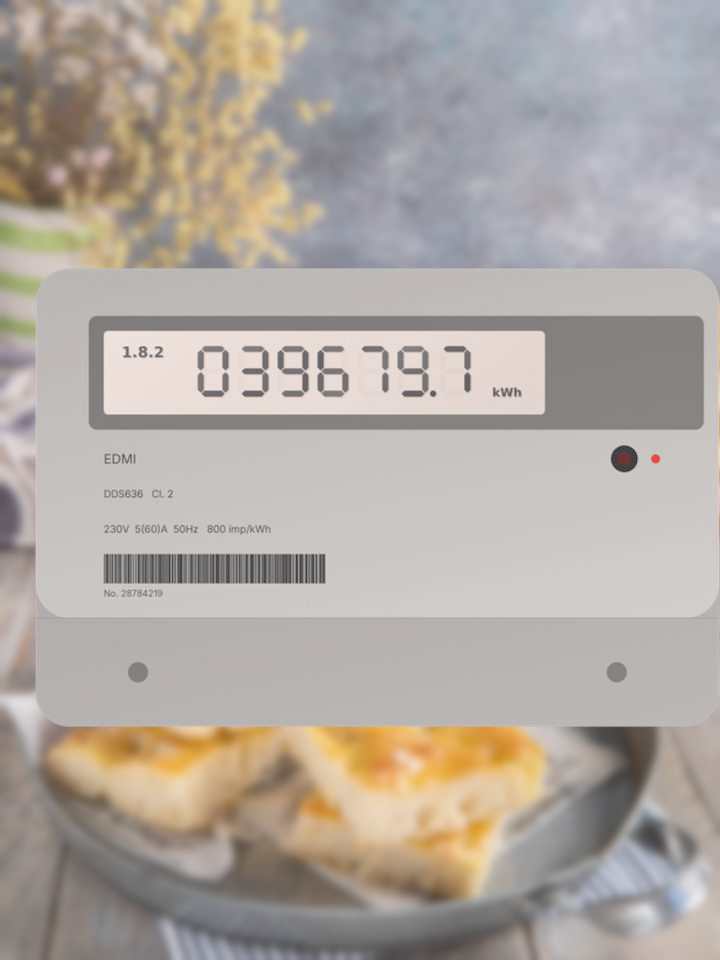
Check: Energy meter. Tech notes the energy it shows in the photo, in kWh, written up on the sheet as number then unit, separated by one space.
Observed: 39679.7 kWh
